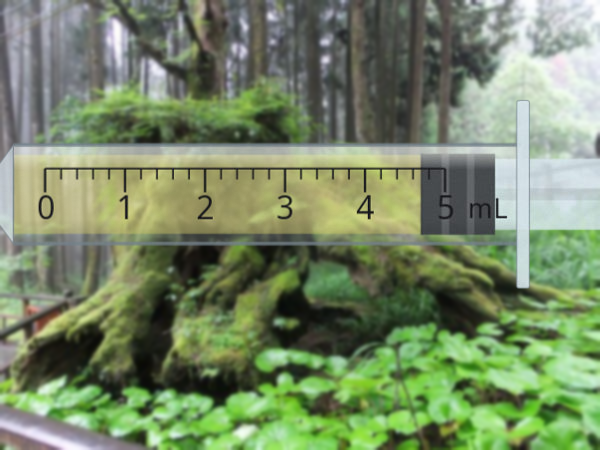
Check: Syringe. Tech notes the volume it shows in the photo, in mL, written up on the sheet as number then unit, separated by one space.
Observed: 4.7 mL
